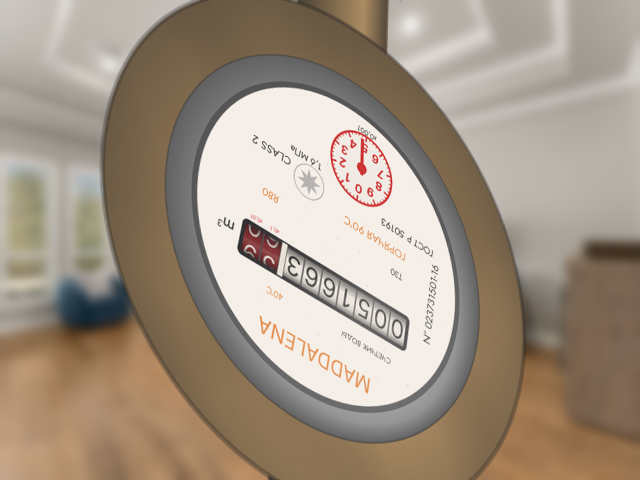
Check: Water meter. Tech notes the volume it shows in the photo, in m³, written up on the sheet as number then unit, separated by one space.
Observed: 51663.594 m³
